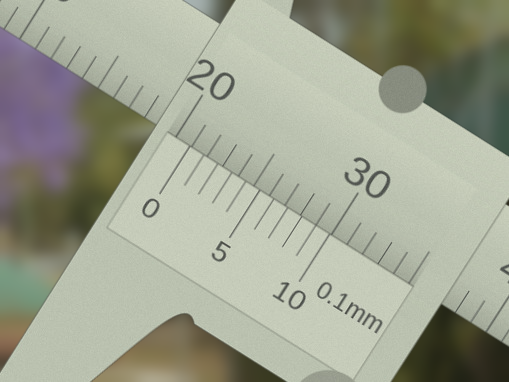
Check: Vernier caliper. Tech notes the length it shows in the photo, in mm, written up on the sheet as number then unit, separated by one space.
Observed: 20.9 mm
